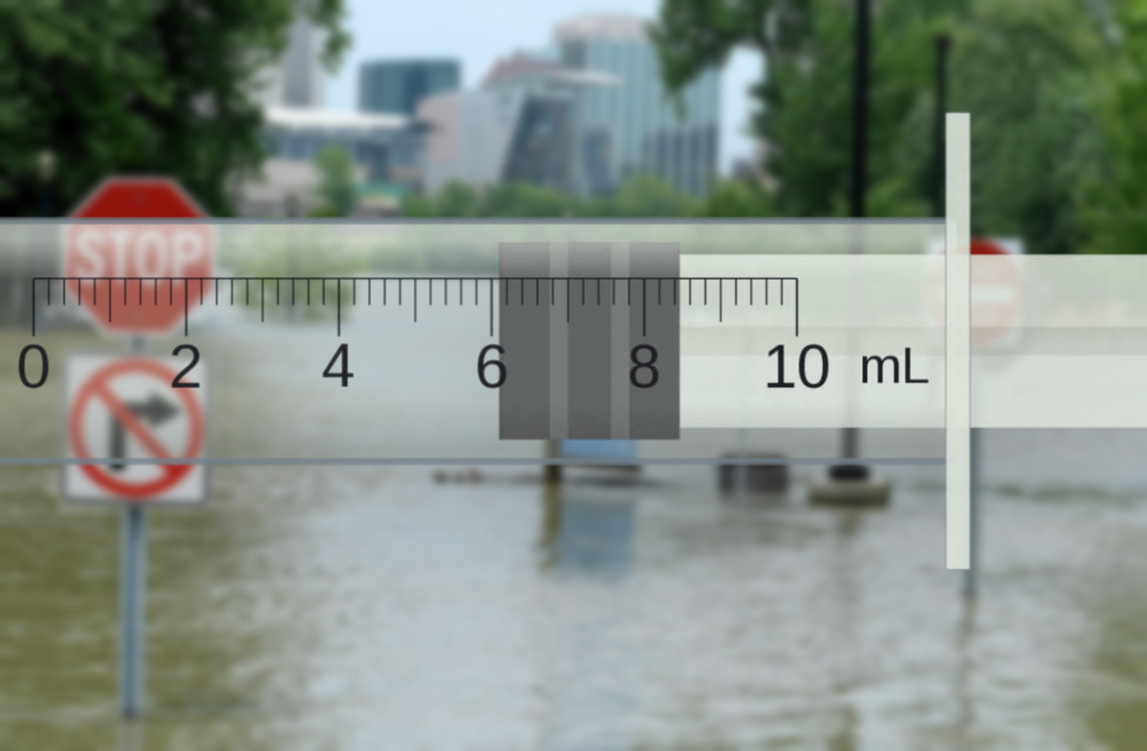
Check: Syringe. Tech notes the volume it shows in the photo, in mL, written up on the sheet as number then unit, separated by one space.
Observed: 6.1 mL
